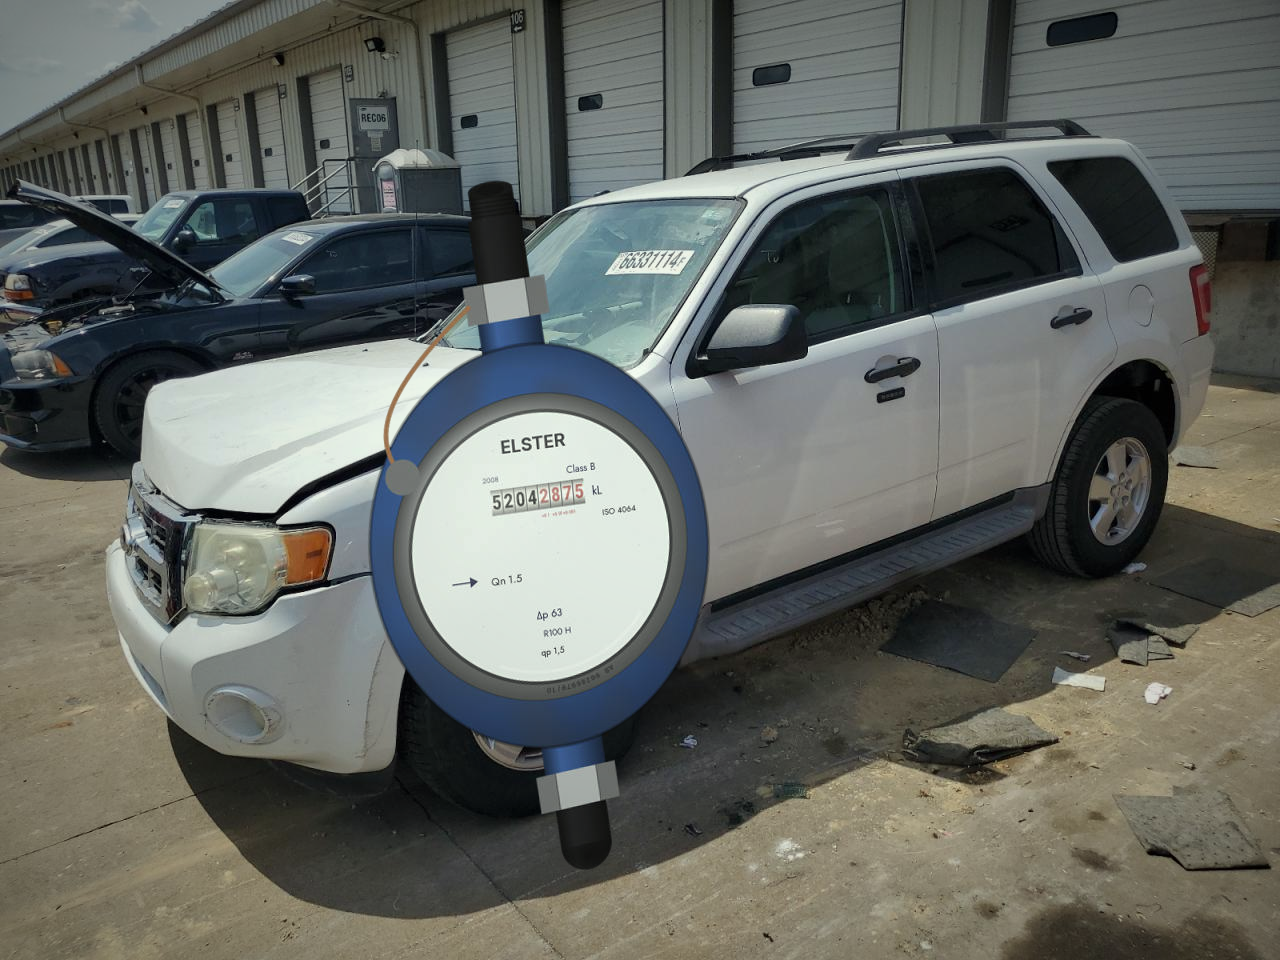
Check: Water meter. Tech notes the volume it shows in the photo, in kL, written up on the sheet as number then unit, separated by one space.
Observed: 5204.2875 kL
